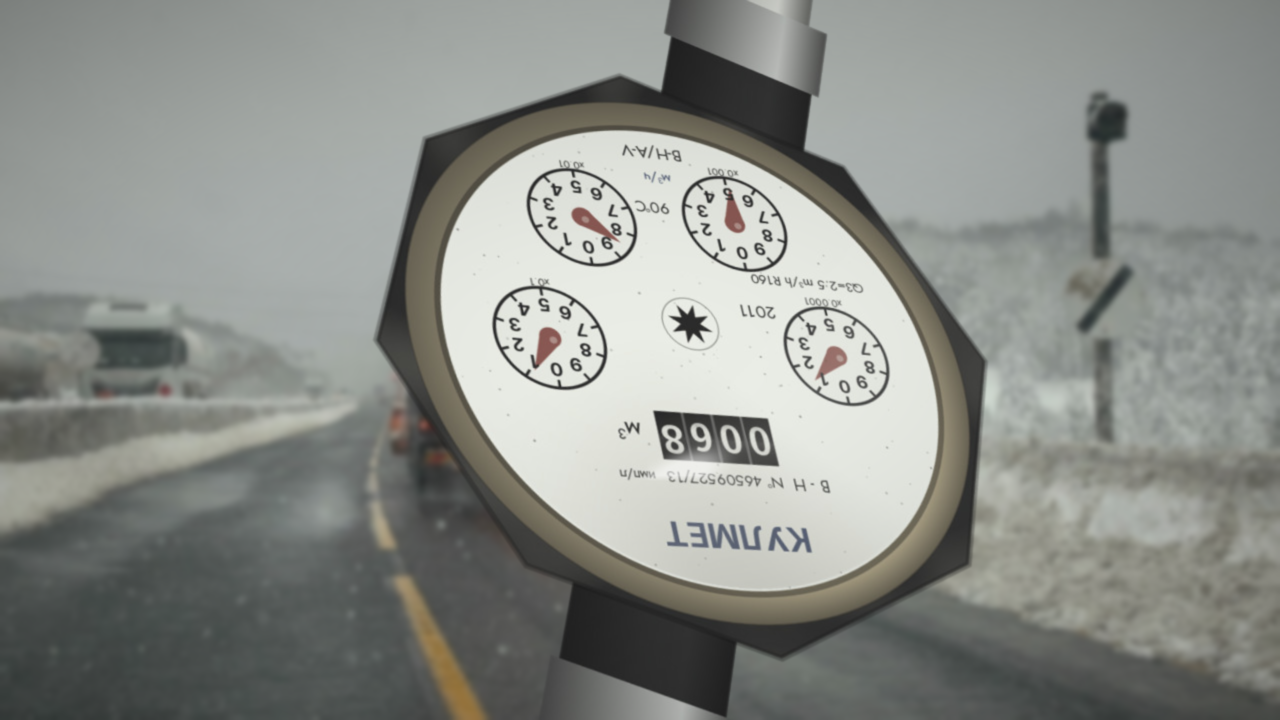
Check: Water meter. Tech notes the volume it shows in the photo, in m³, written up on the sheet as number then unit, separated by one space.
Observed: 68.0851 m³
